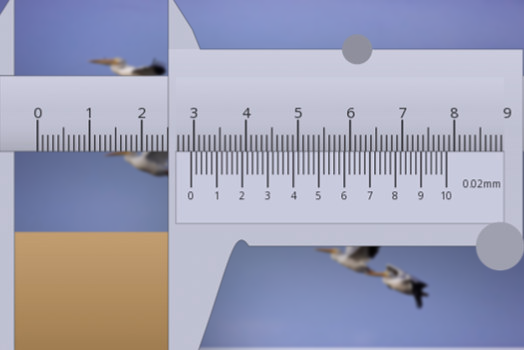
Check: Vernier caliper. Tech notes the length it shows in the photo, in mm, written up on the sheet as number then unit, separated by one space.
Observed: 29.5 mm
